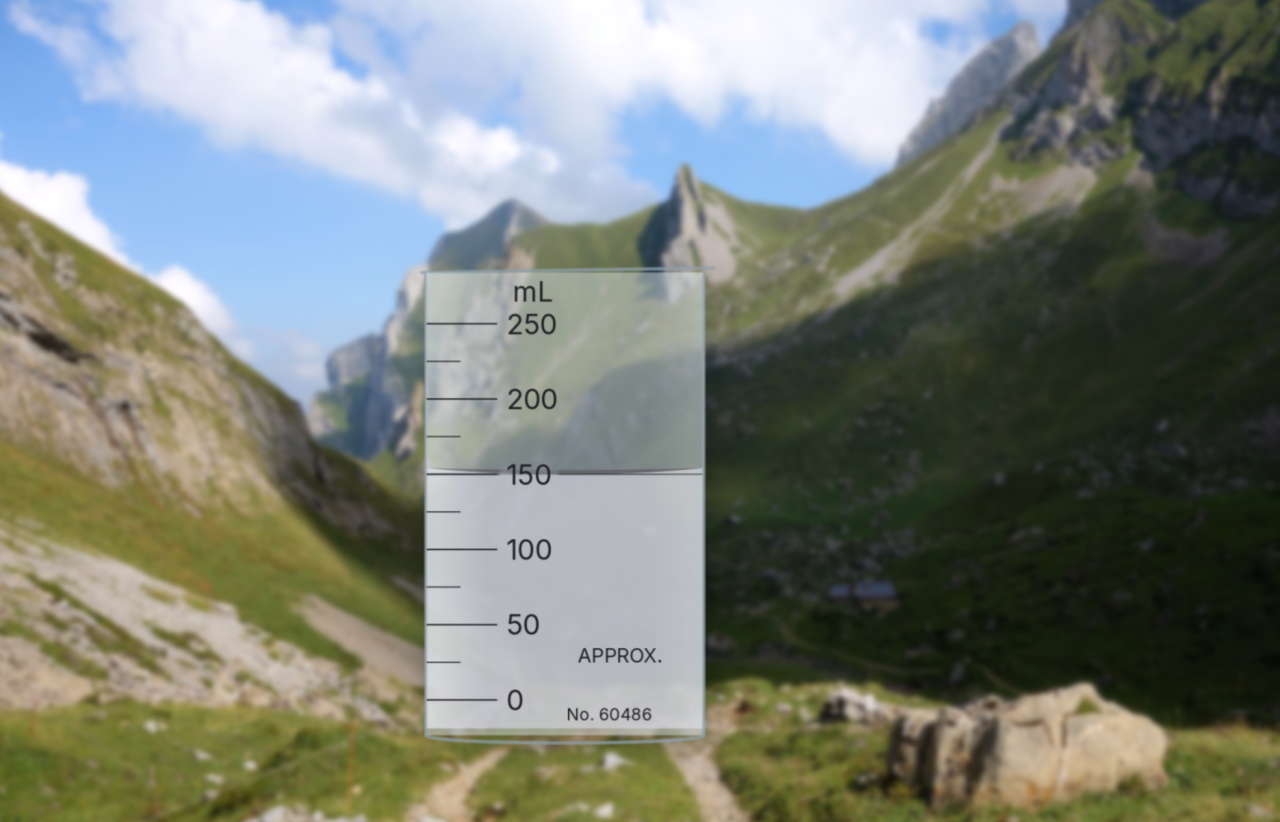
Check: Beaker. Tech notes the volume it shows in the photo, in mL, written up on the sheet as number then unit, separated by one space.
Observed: 150 mL
